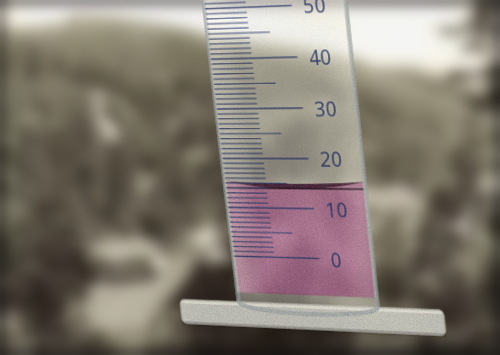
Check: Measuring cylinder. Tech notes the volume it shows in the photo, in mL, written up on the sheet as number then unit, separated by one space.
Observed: 14 mL
